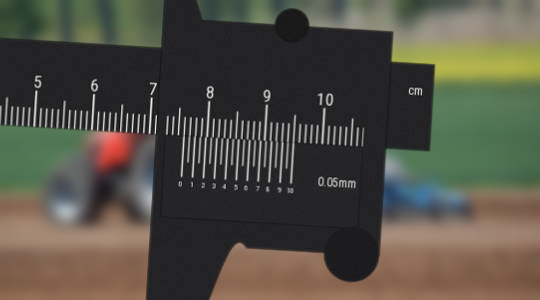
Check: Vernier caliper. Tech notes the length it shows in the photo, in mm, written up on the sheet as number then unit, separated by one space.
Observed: 76.0 mm
